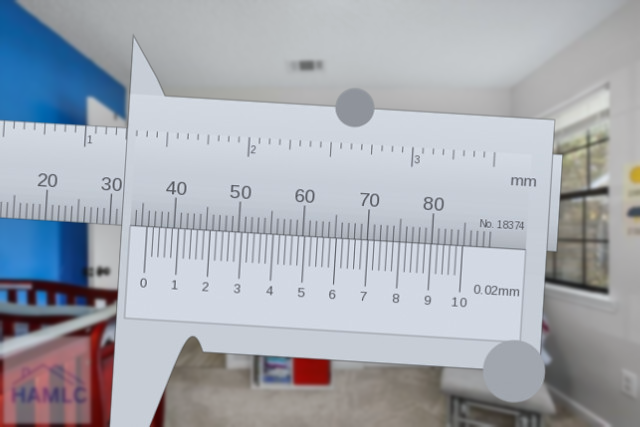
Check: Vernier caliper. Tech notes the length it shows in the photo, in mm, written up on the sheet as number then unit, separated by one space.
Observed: 35.8 mm
